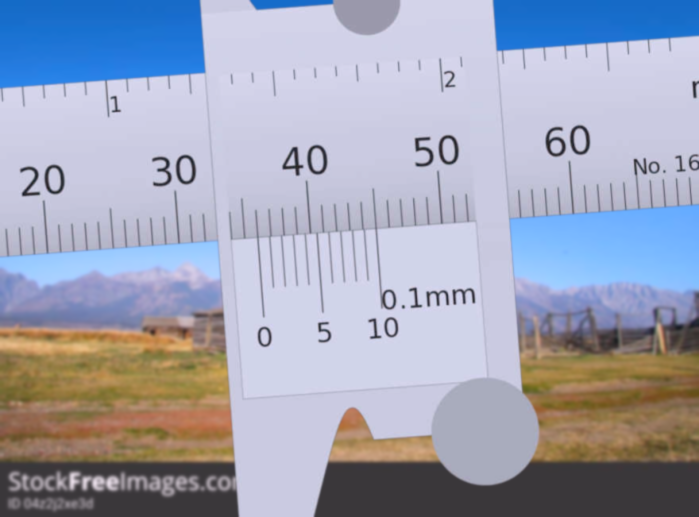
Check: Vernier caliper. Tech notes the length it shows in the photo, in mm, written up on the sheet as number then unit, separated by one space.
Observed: 36.0 mm
